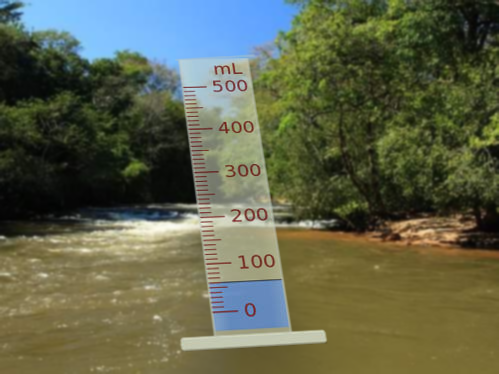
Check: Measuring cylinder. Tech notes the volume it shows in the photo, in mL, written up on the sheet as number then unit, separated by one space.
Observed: 60 mL
